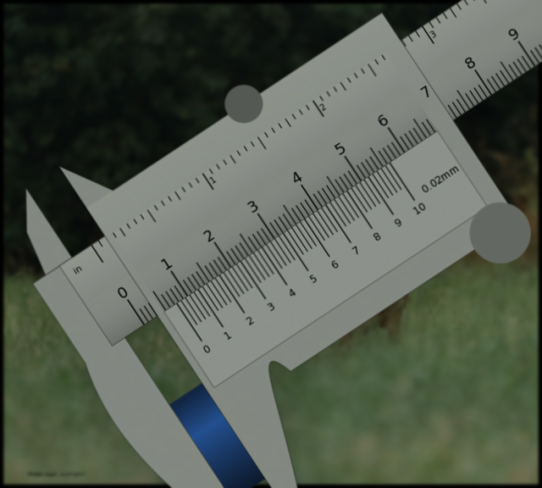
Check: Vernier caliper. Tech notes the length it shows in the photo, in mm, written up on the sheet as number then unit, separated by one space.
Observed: 7.5 mm
